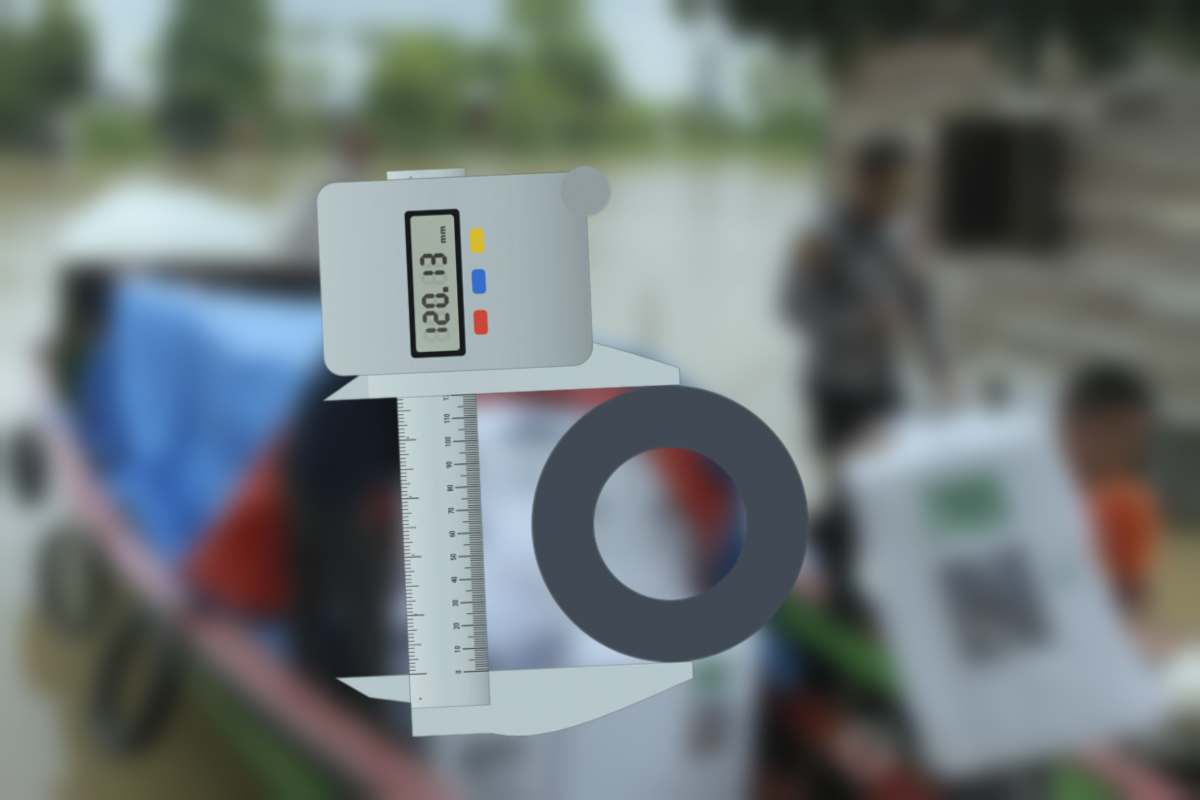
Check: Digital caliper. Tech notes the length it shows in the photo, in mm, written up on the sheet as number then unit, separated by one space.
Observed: 120.13 mm
